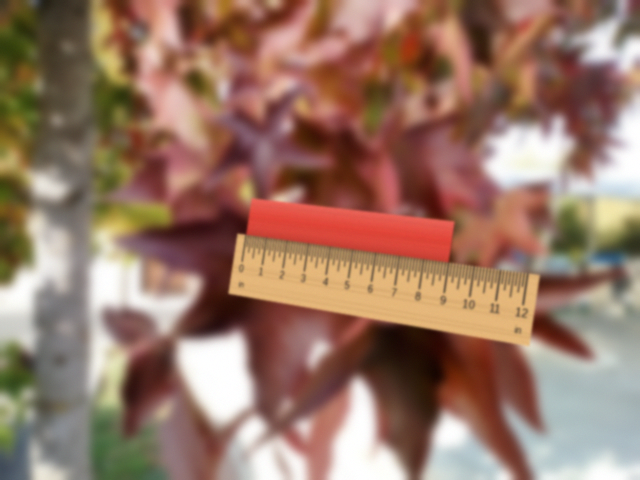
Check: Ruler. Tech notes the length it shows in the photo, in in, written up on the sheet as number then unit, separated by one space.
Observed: 9 in
